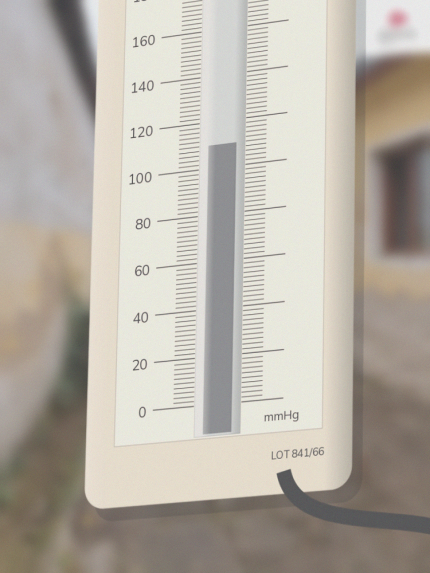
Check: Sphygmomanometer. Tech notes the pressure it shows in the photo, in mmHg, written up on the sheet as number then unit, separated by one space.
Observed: 110 mmHg
